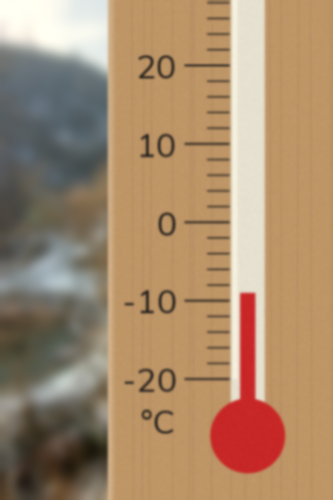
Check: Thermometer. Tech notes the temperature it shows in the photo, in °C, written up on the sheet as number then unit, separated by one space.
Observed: -9 °C
